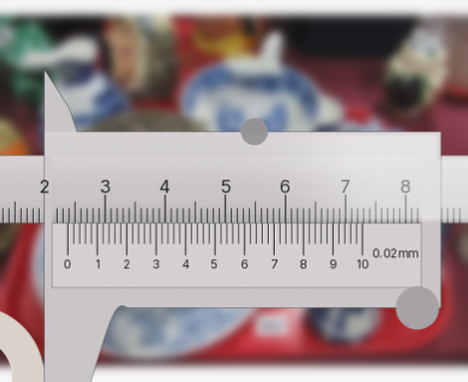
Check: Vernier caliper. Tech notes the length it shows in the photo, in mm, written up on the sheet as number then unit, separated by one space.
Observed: 23.8 mm
